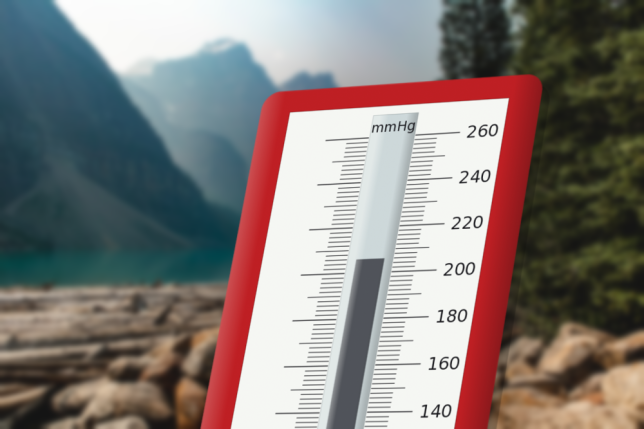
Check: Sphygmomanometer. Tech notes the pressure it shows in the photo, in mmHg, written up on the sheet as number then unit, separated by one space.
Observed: 206 mmHg
